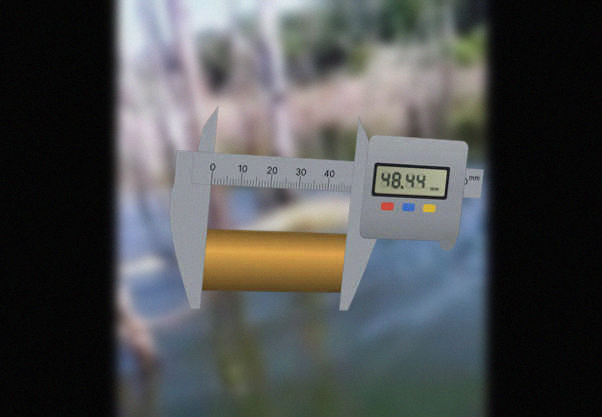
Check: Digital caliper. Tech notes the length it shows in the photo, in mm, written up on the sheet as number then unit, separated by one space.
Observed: 48.44 mm
